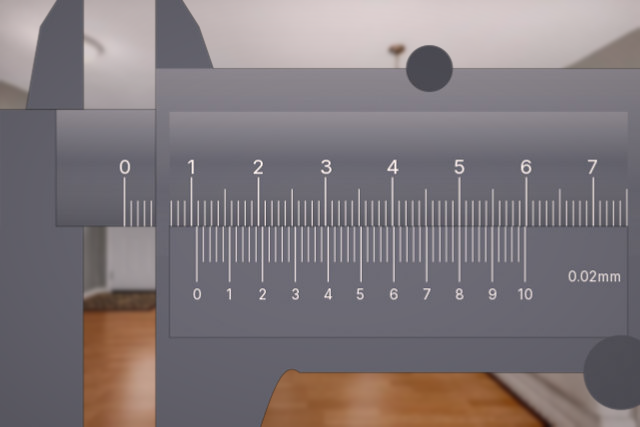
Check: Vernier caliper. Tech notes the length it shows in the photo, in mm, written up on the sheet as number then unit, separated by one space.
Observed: 10.8 mm
